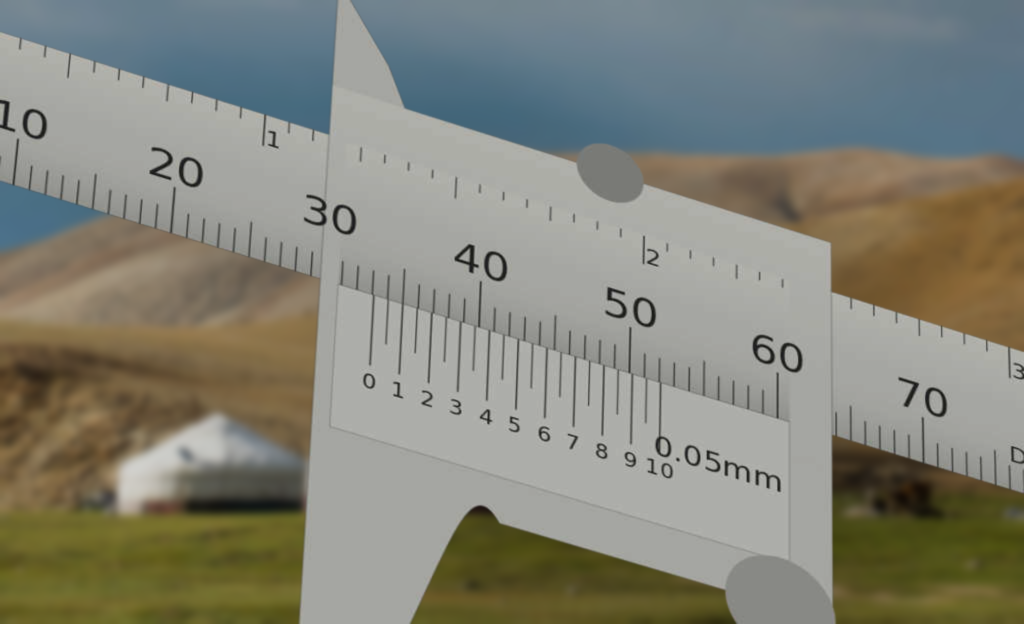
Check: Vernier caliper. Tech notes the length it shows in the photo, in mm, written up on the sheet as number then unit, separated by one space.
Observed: 33.1 mm
